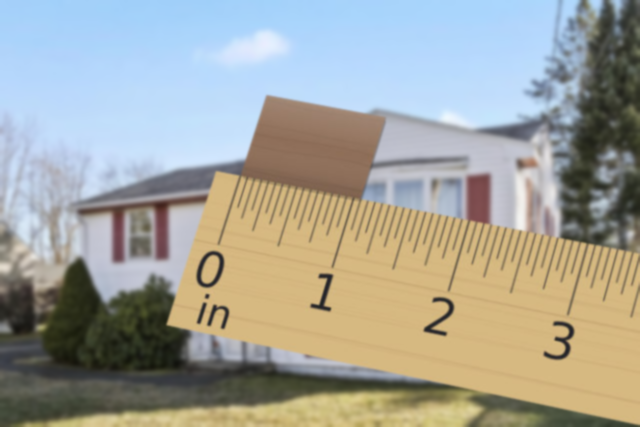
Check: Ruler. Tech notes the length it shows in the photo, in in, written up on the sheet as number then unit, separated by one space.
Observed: 1.0625 in
